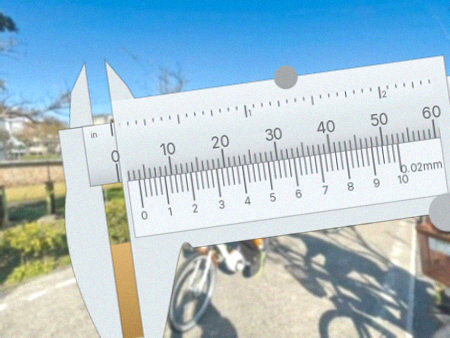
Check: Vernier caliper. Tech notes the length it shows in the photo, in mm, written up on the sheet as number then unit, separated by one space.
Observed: 3.8 mm
